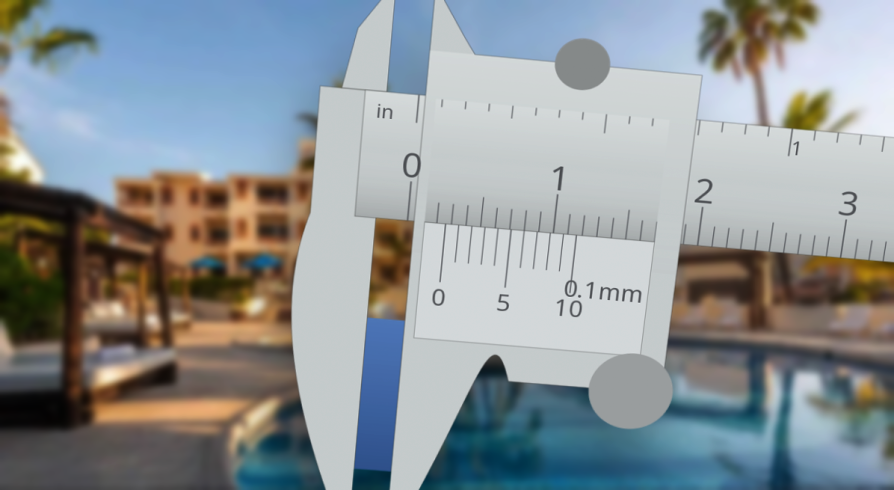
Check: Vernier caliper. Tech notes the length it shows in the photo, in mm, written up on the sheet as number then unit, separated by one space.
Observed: 2.6 mm
